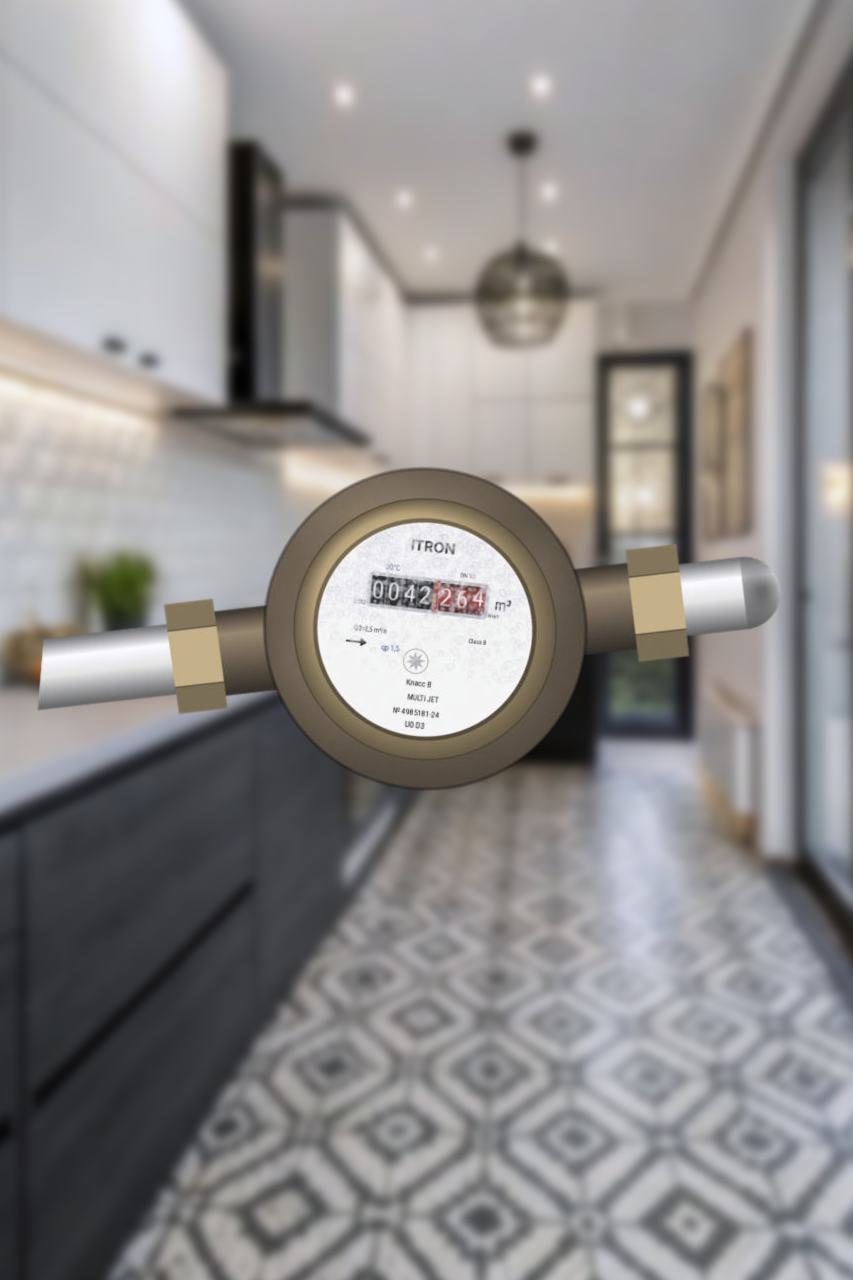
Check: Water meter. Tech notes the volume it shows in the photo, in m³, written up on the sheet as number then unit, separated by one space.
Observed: 42.264 m³
